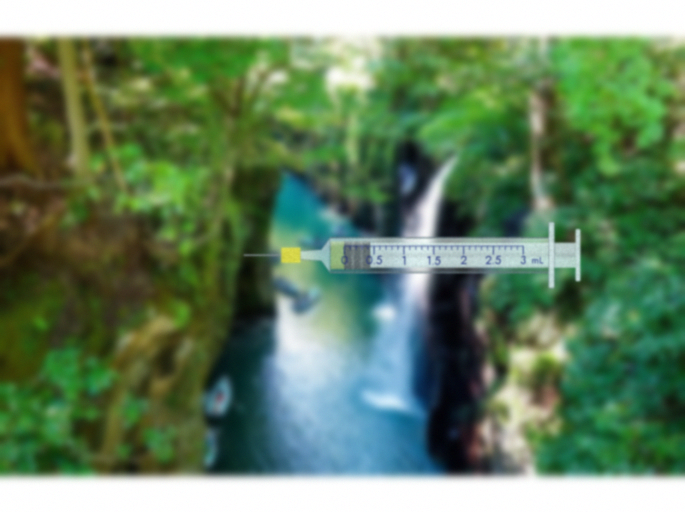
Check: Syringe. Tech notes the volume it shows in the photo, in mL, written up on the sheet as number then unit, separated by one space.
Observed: 0 mL
